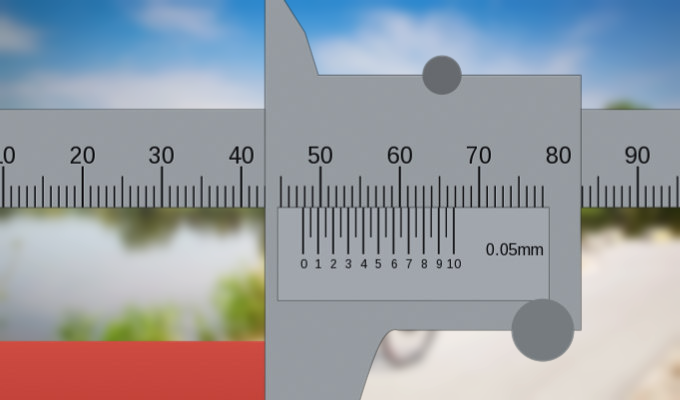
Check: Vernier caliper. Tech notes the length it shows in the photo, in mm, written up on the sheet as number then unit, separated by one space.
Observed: 47.8 mm
